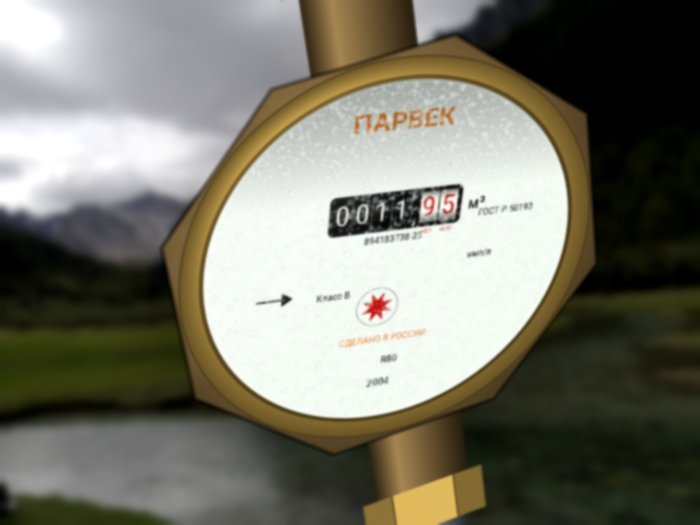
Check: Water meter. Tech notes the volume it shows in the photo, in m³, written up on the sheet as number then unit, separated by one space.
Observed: 11.95 m³
